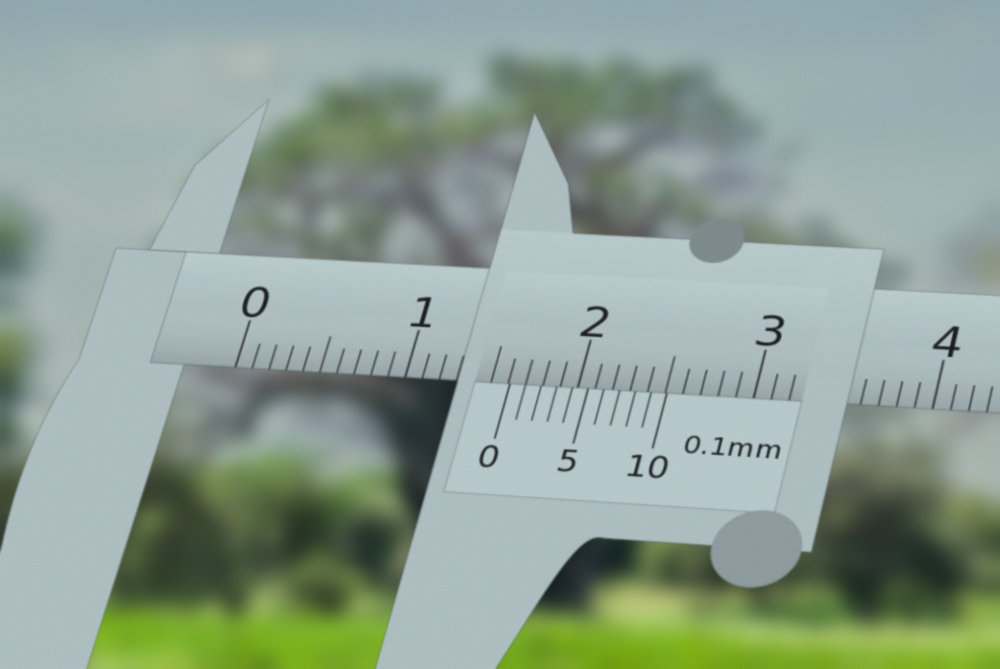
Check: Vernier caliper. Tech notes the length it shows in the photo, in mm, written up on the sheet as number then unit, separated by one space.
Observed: 16.1 mm
